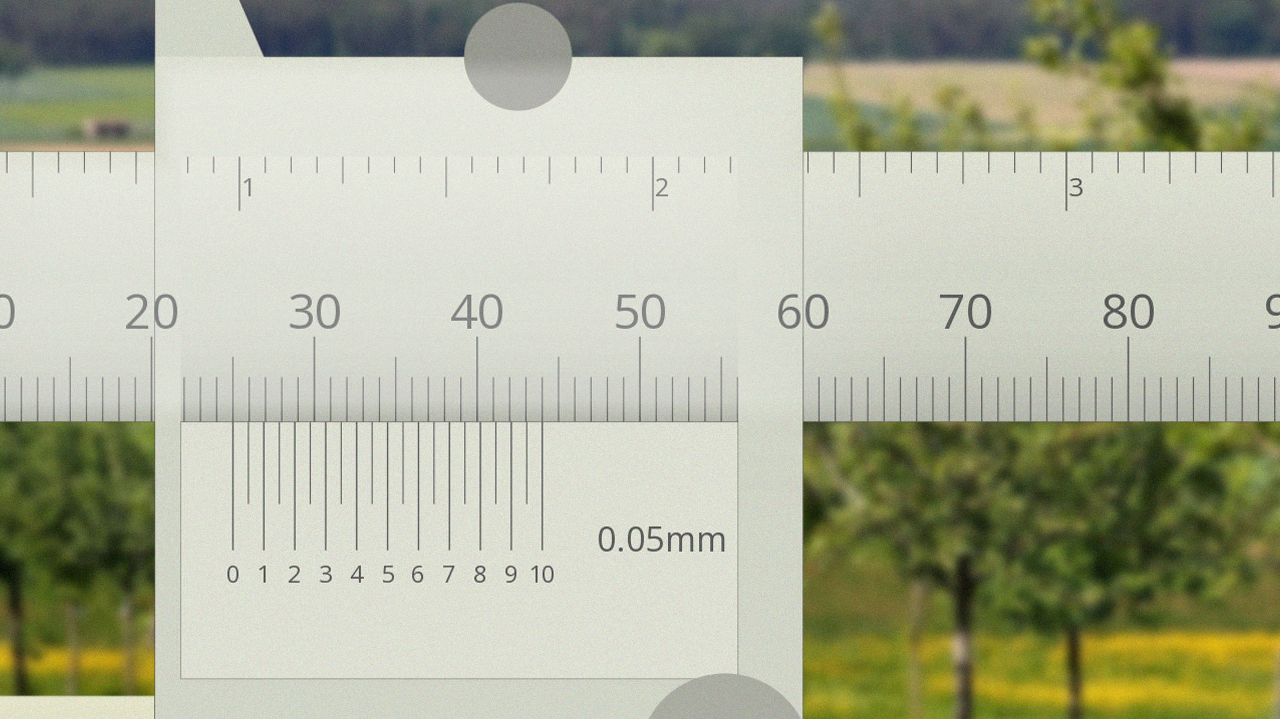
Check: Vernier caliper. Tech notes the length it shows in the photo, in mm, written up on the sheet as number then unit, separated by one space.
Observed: 25.0 mm
